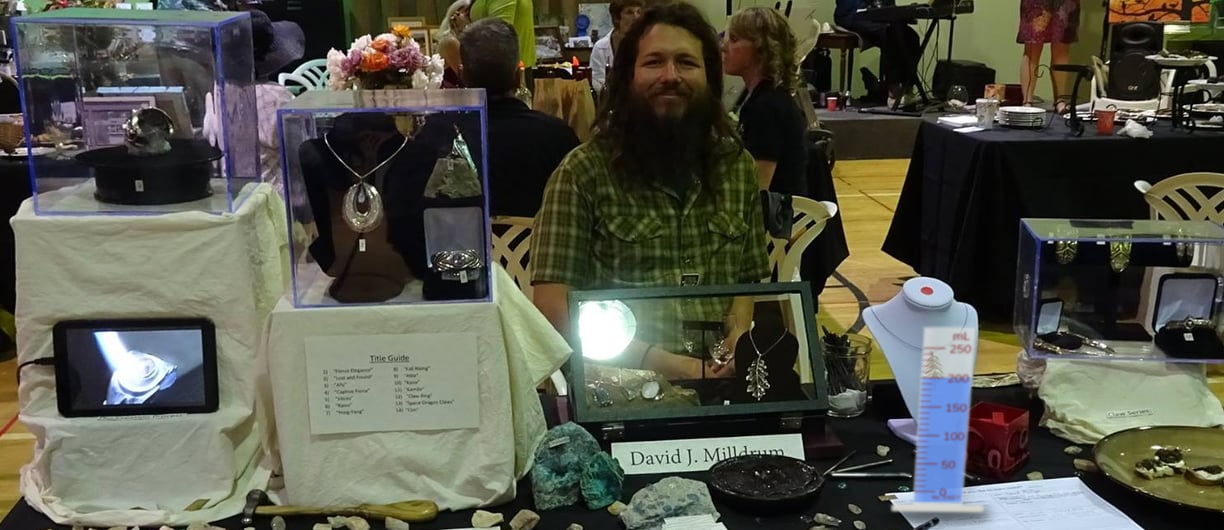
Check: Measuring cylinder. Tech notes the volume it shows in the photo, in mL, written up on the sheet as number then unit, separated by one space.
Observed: 200 mL
